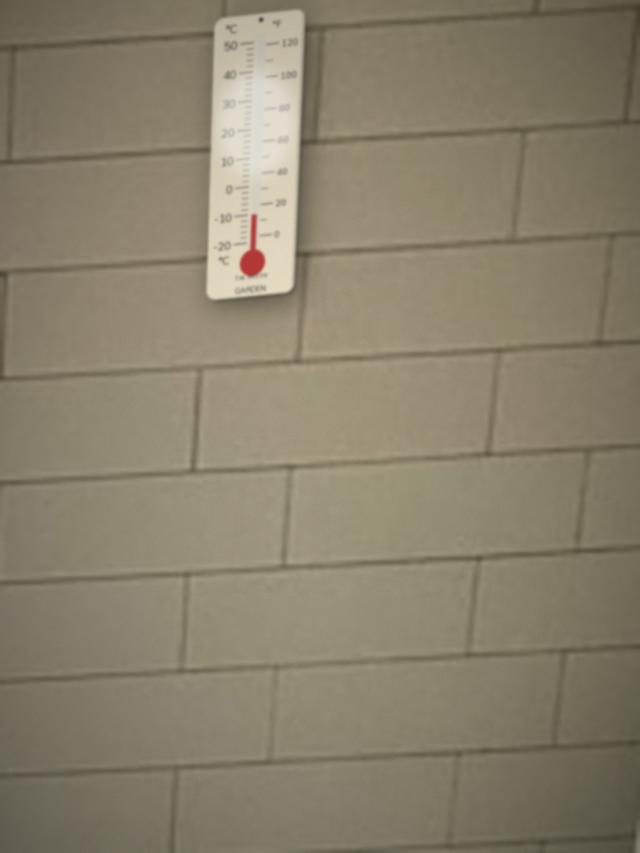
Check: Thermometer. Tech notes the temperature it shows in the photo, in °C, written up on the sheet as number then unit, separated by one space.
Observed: -10 °C
